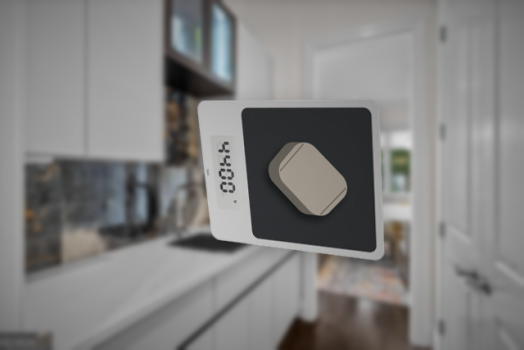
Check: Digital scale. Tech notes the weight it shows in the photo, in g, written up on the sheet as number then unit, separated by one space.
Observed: 4400 g
